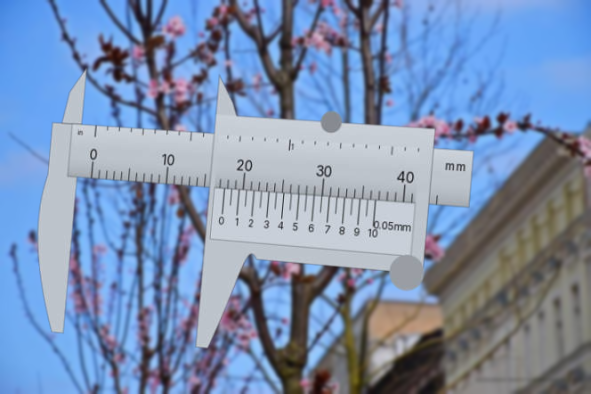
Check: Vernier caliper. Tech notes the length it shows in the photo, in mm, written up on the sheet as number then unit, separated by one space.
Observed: 17.6 mm
